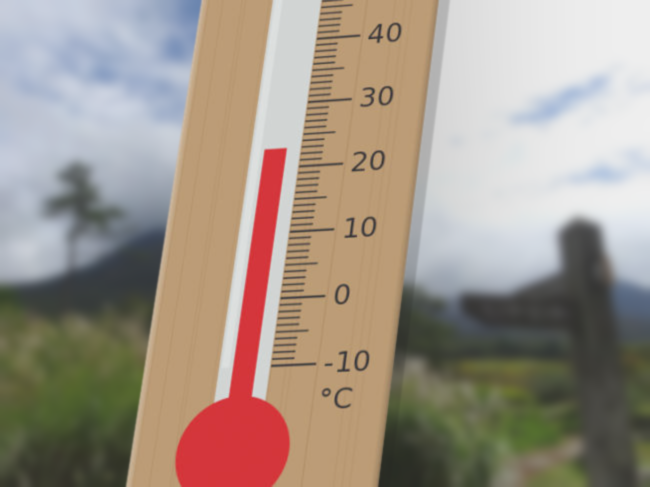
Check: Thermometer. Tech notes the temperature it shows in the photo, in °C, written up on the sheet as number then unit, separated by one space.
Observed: 23 °C
